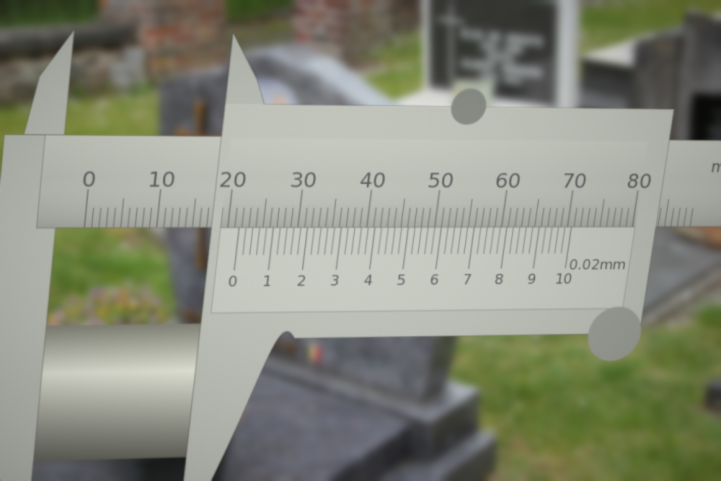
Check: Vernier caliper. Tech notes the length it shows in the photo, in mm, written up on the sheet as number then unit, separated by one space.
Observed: 21.6 mm
